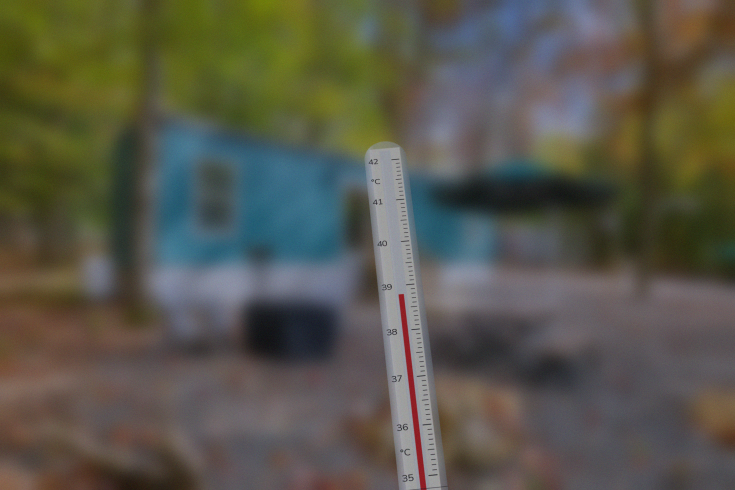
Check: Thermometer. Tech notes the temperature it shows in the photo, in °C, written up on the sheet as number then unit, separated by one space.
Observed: 38.8 °C
